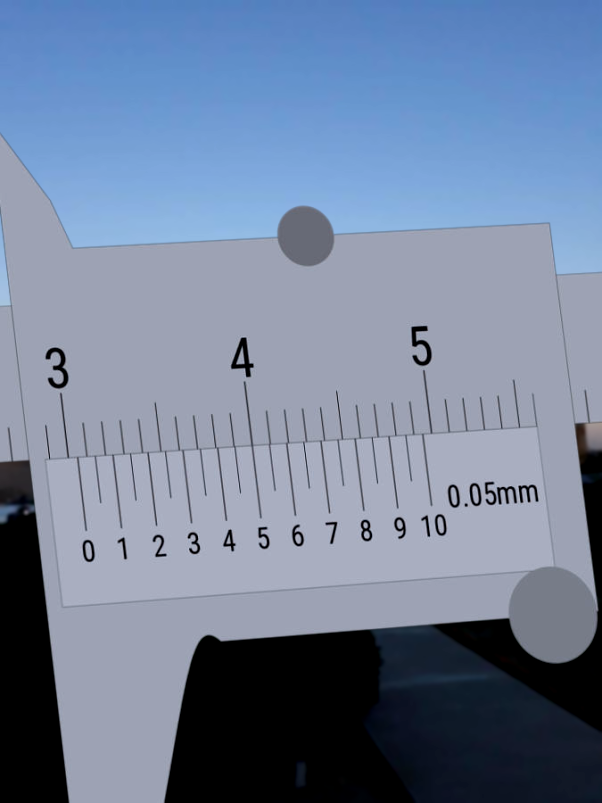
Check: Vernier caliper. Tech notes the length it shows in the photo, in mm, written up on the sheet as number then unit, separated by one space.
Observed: 30.5 mm
